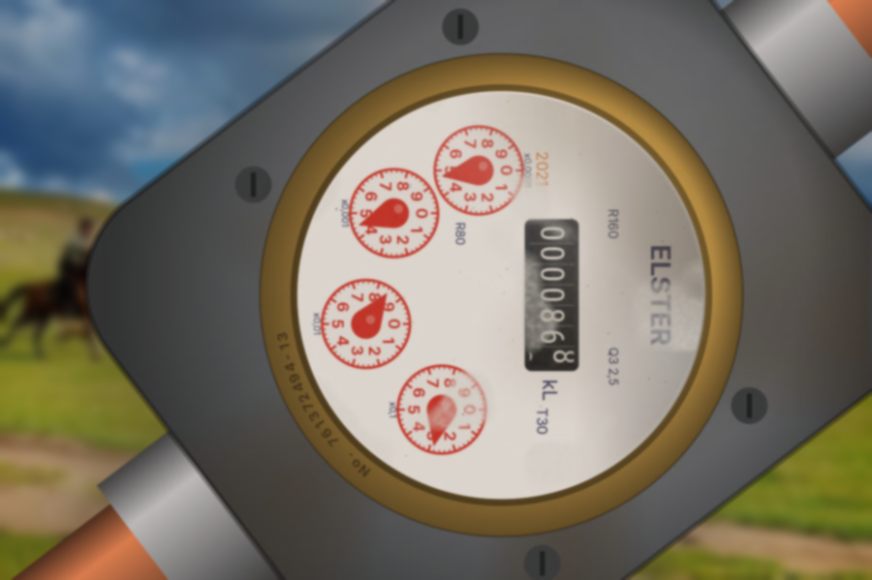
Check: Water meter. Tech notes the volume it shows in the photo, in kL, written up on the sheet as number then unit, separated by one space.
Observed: 868.2844 kL
